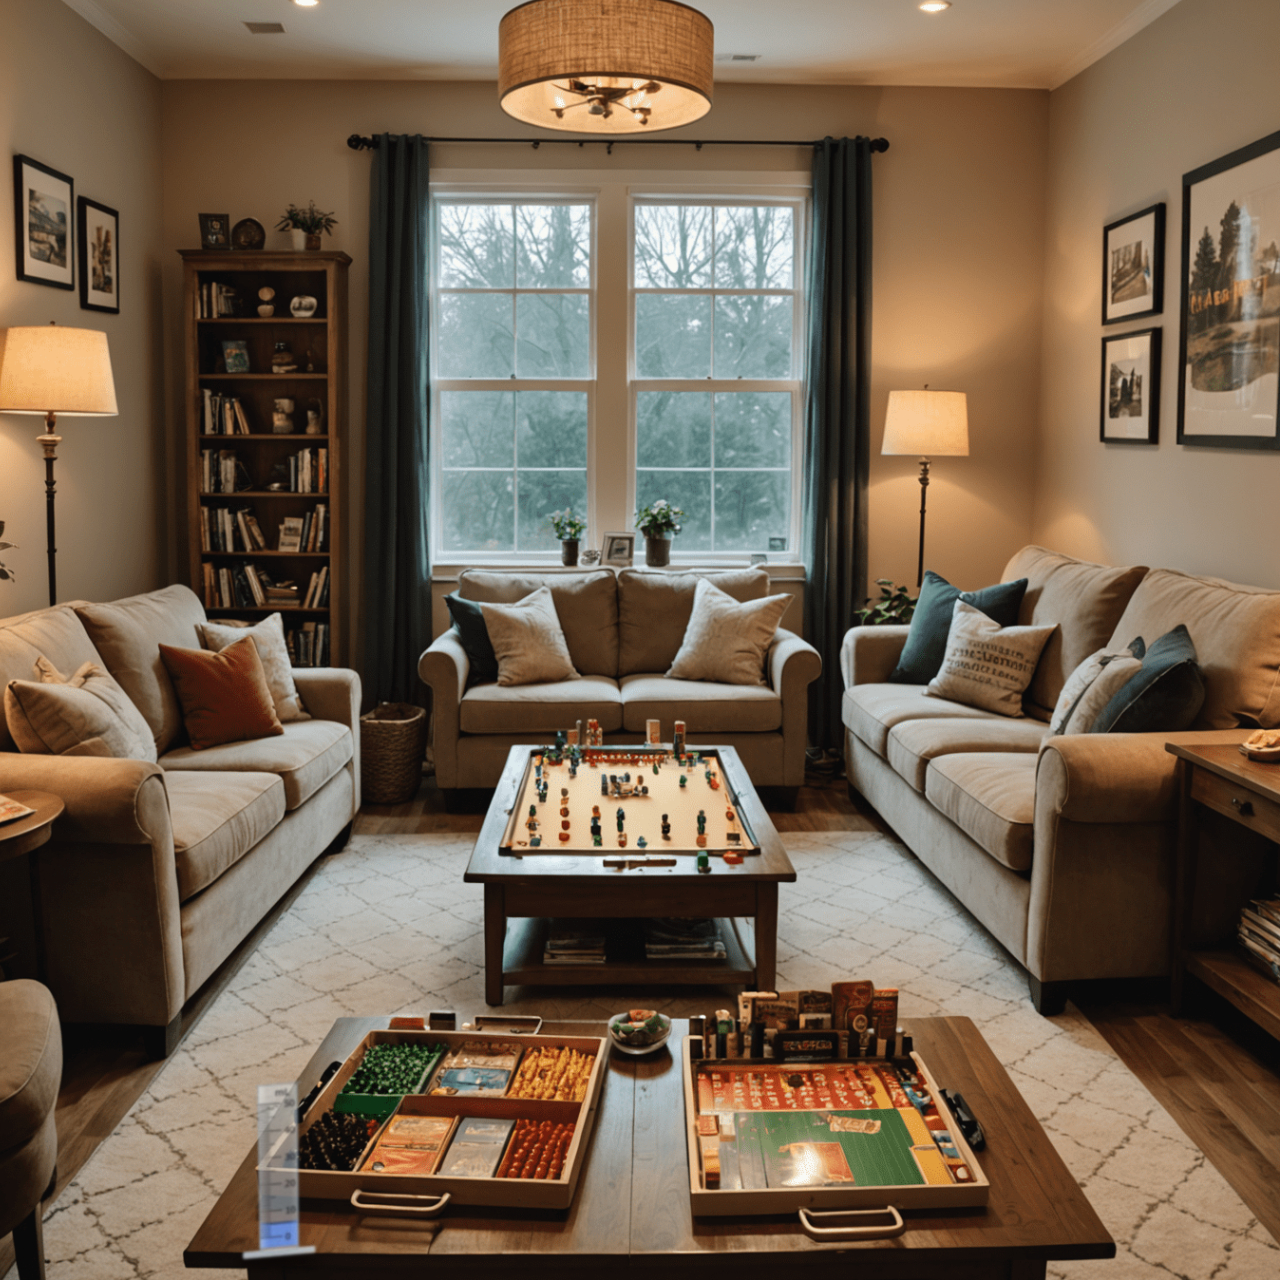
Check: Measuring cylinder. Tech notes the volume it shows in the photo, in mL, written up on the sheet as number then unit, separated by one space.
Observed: 5 mL
